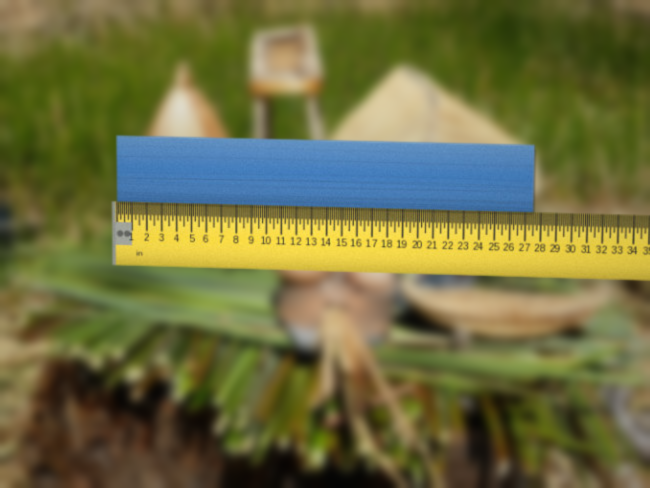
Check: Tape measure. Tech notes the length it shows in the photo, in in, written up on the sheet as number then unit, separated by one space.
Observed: 27.5 in
